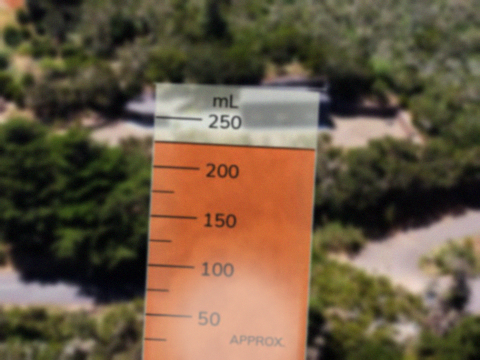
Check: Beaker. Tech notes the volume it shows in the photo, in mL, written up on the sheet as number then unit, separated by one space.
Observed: 225 mL
